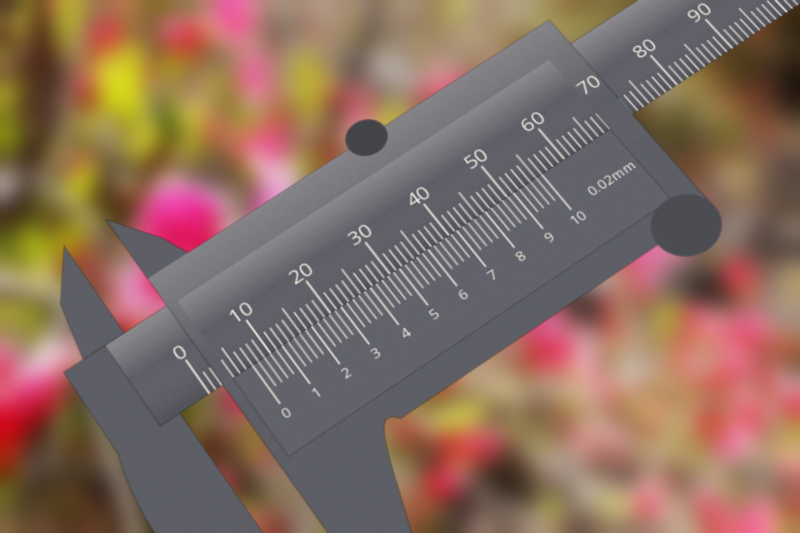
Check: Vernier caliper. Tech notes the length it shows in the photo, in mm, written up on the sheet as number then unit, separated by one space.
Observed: 7.0 mm
